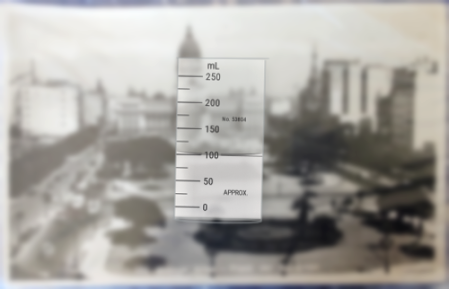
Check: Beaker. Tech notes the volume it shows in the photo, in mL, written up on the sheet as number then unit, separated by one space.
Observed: 100 mL
